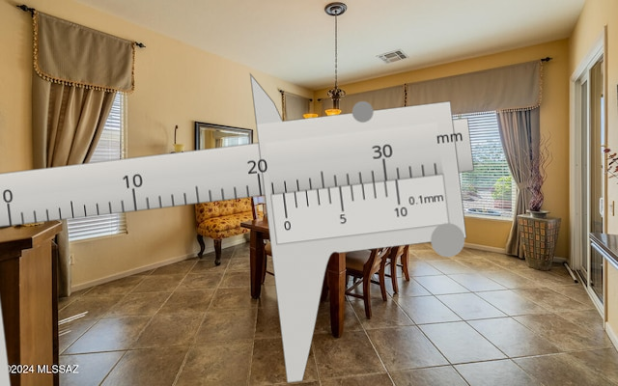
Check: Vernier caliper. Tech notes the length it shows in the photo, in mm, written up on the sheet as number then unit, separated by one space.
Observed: 21.8 mm
